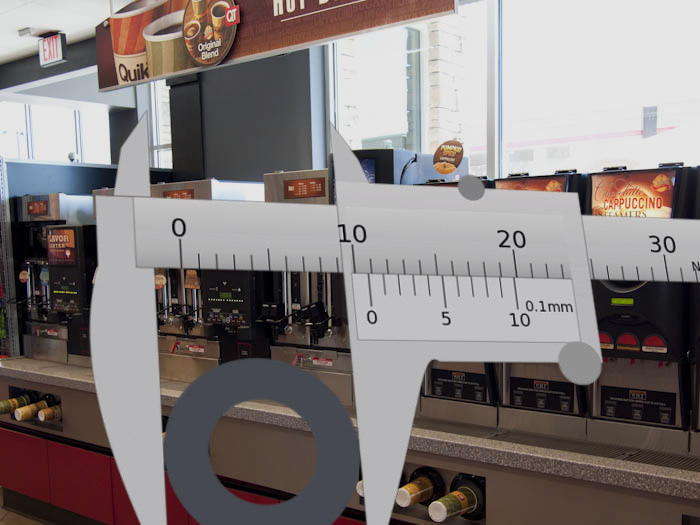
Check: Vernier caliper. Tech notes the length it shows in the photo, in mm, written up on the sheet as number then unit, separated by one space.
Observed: 10.8 mm
